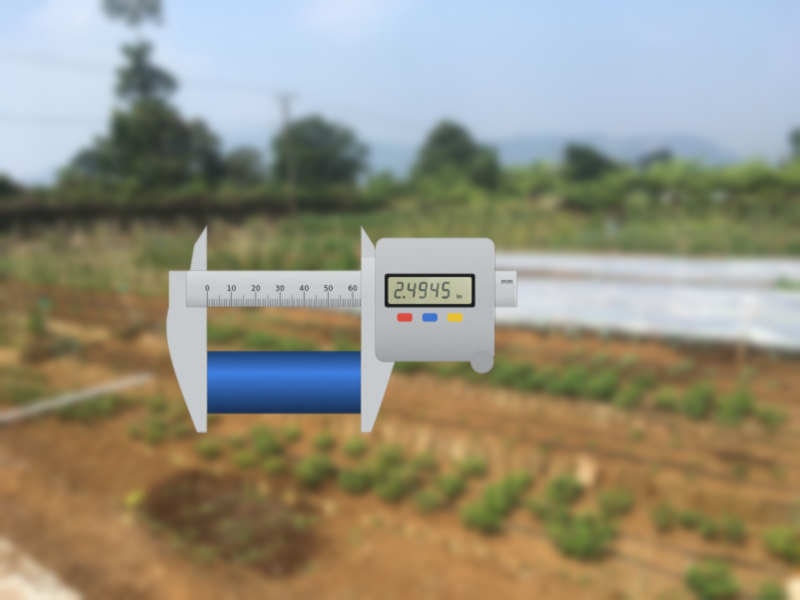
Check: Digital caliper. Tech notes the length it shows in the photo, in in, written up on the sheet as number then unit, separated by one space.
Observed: 2.4945 in
